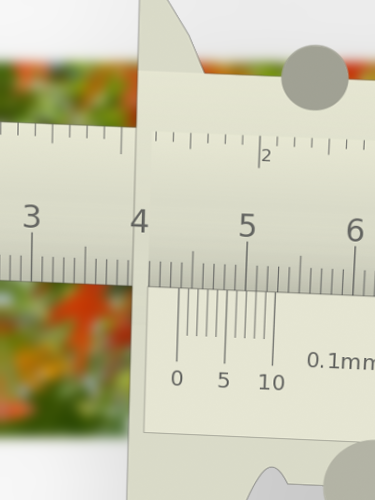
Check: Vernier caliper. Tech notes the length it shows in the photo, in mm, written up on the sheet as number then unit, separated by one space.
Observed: 43.8 mm
